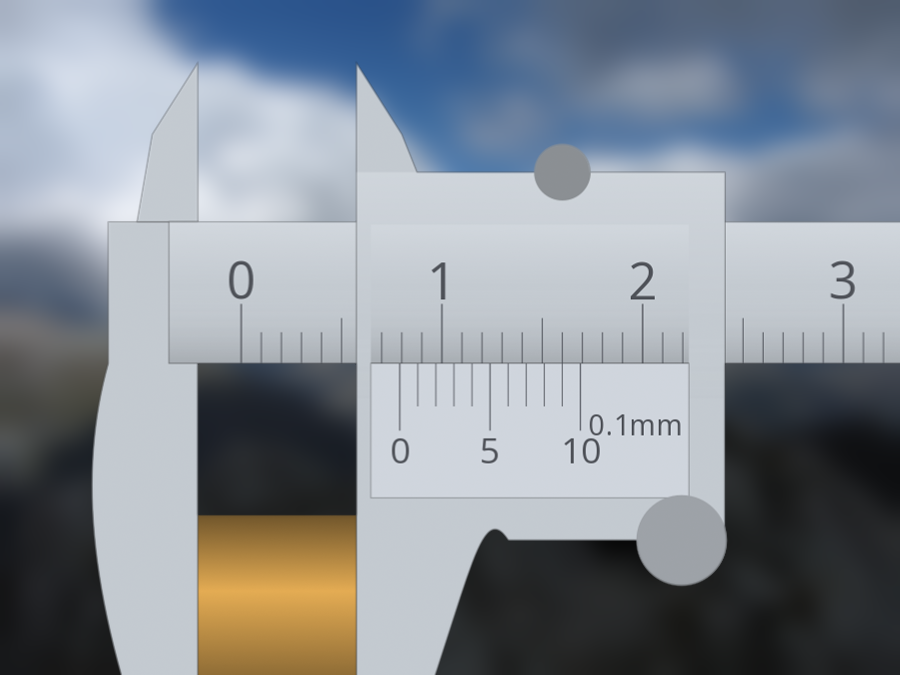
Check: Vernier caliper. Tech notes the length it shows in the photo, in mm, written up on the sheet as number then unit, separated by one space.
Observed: 7.9 mm
